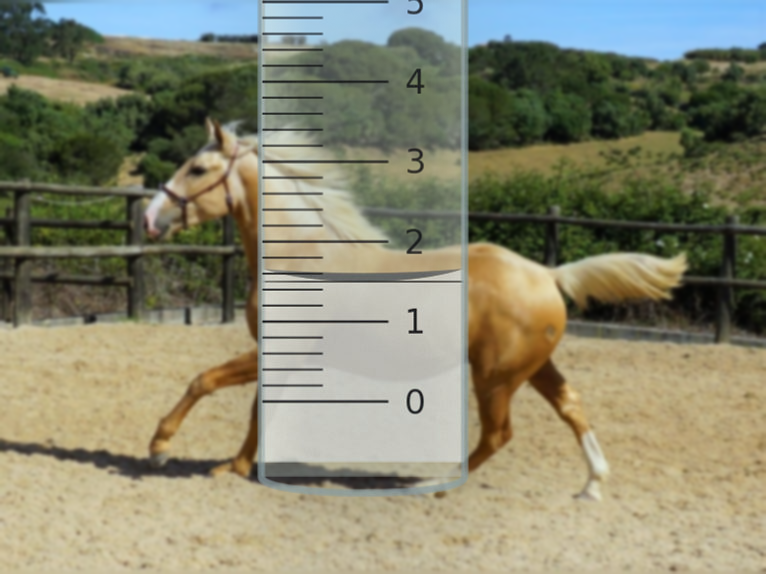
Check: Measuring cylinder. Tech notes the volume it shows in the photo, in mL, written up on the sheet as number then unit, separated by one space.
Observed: 1.5 mL
